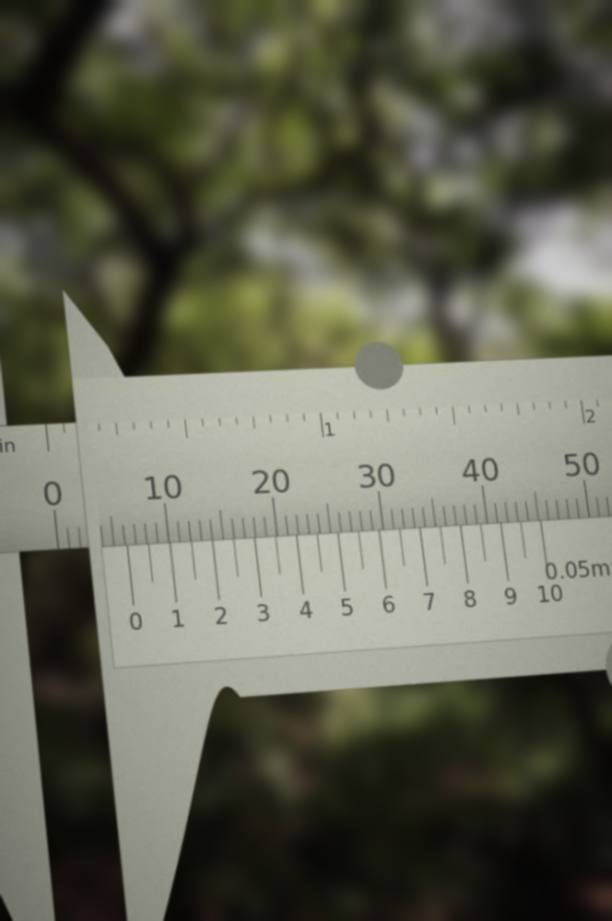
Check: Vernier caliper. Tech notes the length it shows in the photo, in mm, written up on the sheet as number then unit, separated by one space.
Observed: 6.2 mm
